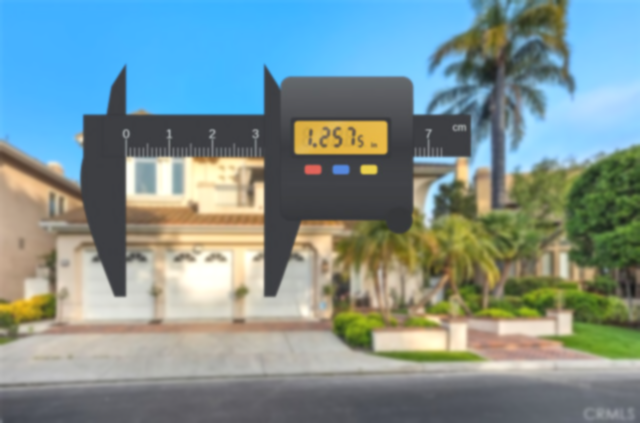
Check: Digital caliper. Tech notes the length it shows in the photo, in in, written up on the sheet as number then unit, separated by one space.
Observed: 1.2575 in
